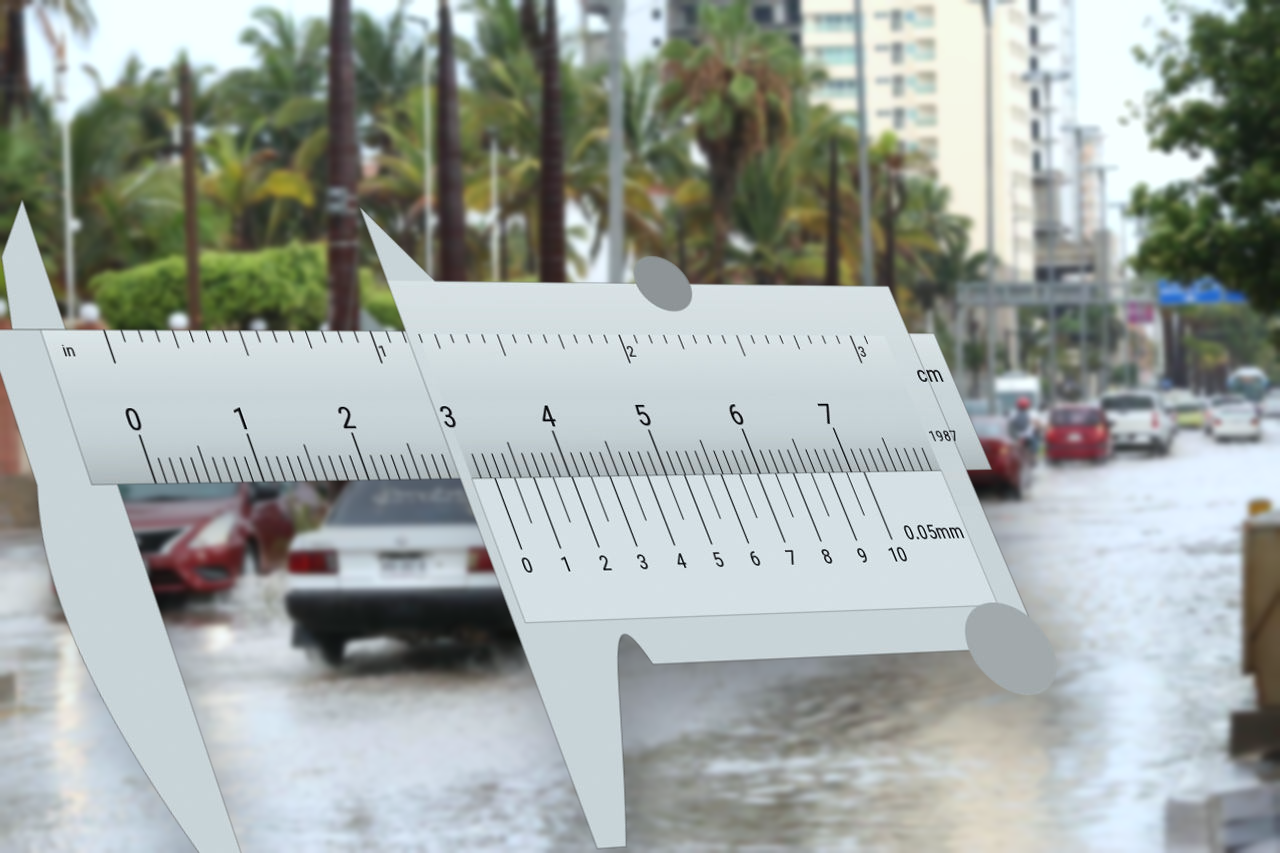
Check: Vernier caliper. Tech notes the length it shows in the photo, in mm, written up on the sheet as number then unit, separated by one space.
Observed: 32.4 mm
